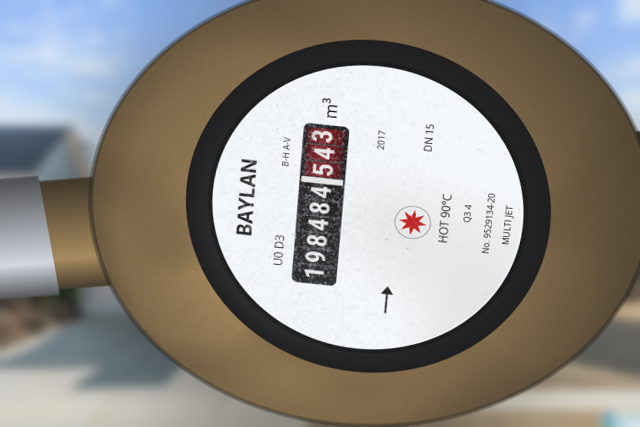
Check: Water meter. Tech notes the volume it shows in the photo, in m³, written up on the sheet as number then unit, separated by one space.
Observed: 198484.543 m³
